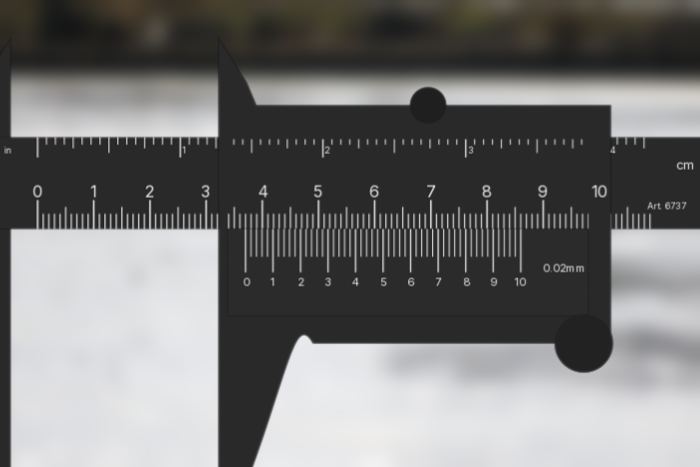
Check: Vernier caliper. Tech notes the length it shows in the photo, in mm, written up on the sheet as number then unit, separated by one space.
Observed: 37.0 mm
